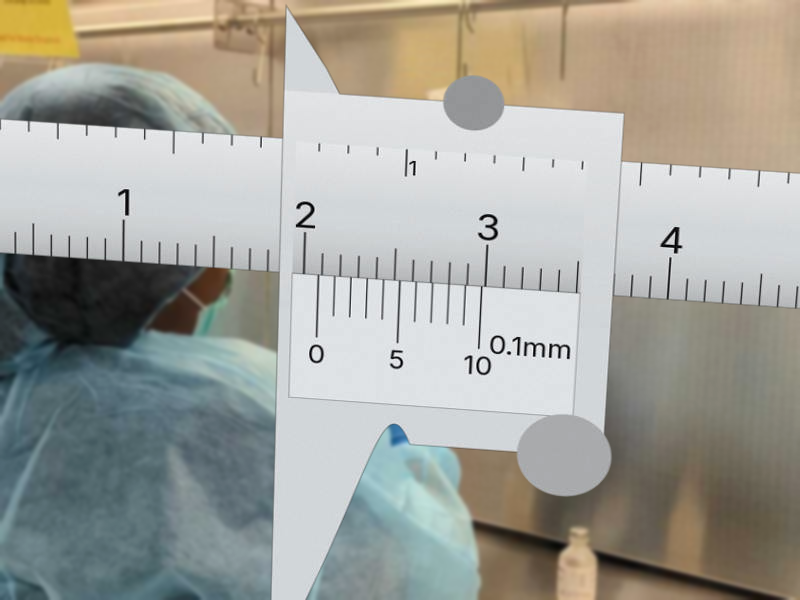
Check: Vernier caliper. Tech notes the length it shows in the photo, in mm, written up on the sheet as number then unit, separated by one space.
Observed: 20.8 mm
